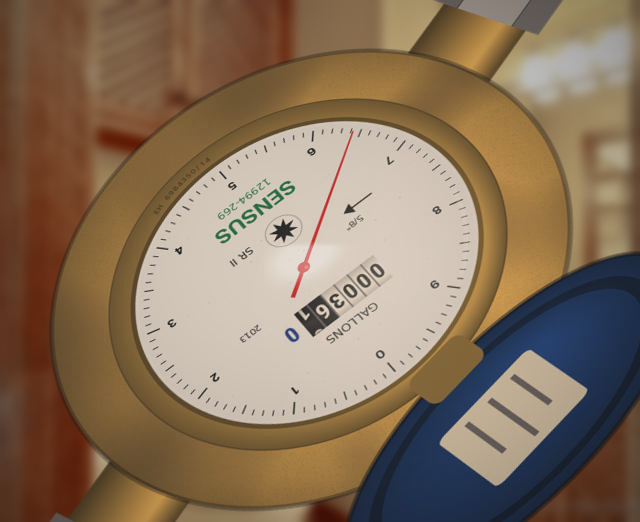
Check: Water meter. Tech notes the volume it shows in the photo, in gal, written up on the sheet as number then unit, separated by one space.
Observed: 3606.4 gal
